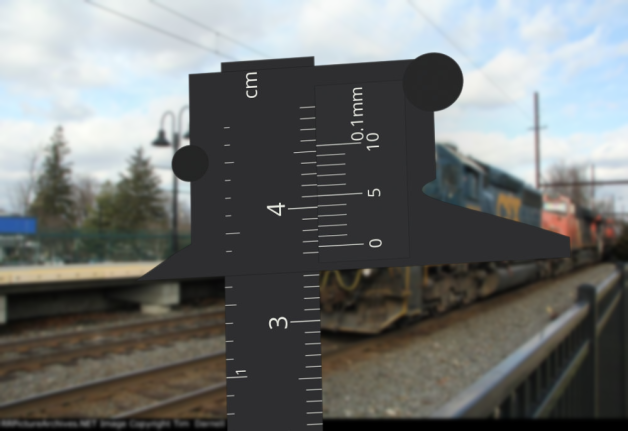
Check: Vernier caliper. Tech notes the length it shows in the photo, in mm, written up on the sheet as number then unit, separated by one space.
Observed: 36.5 mm
